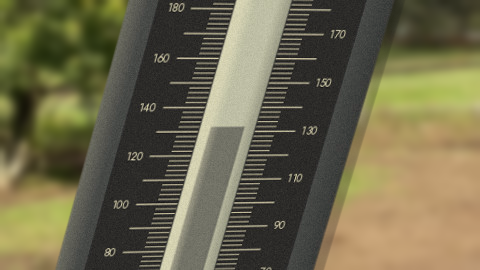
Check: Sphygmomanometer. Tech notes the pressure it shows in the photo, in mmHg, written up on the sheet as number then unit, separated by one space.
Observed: 132 mmHg
